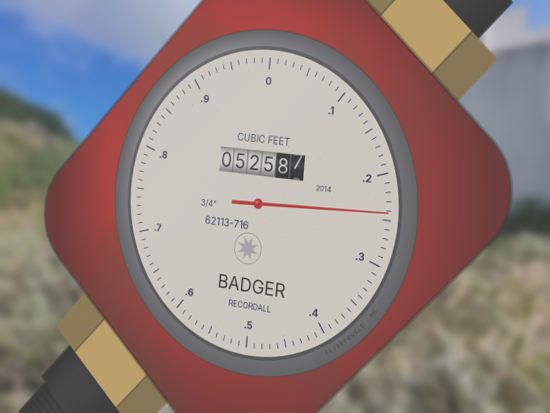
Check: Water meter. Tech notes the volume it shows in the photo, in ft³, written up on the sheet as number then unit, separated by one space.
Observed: 52587.24 ft³
